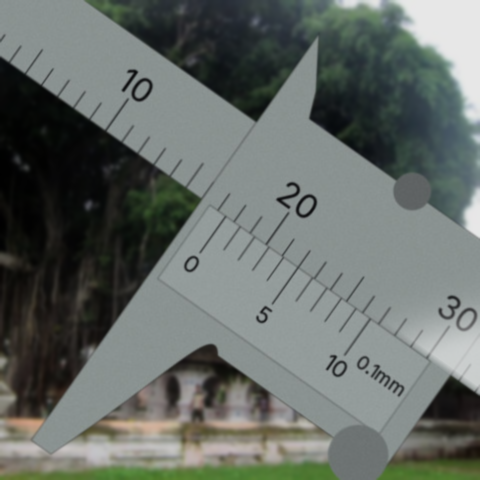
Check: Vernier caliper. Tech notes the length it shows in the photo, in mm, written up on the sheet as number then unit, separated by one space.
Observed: 17.5 mm
